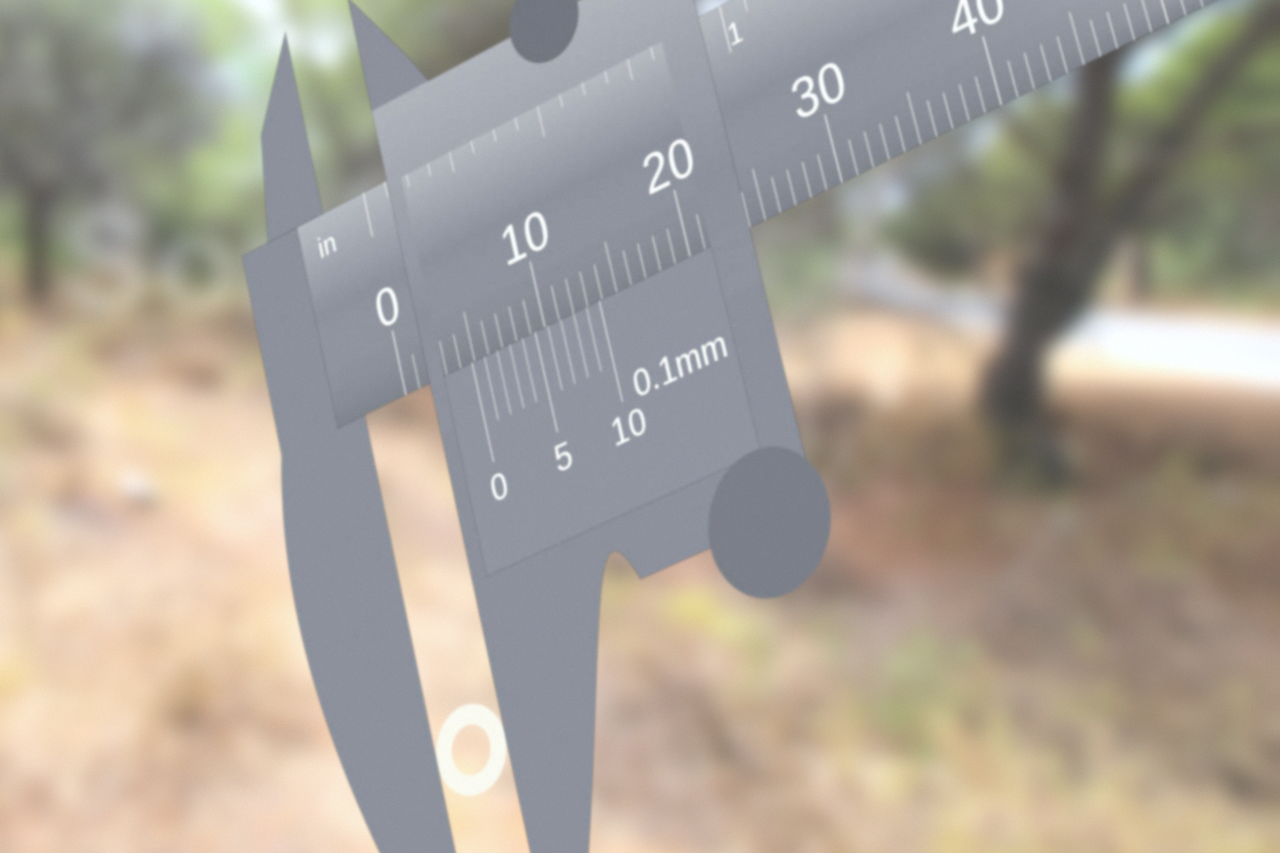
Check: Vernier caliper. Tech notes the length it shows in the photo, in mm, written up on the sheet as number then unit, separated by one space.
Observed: 4.8 mm
